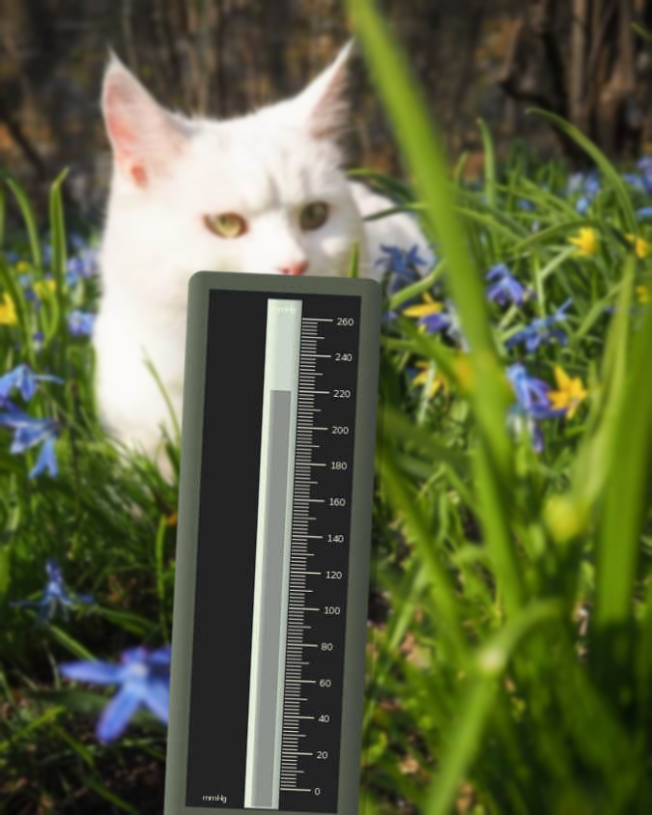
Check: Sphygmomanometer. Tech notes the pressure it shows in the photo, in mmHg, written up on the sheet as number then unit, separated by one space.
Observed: 220 mmHg
